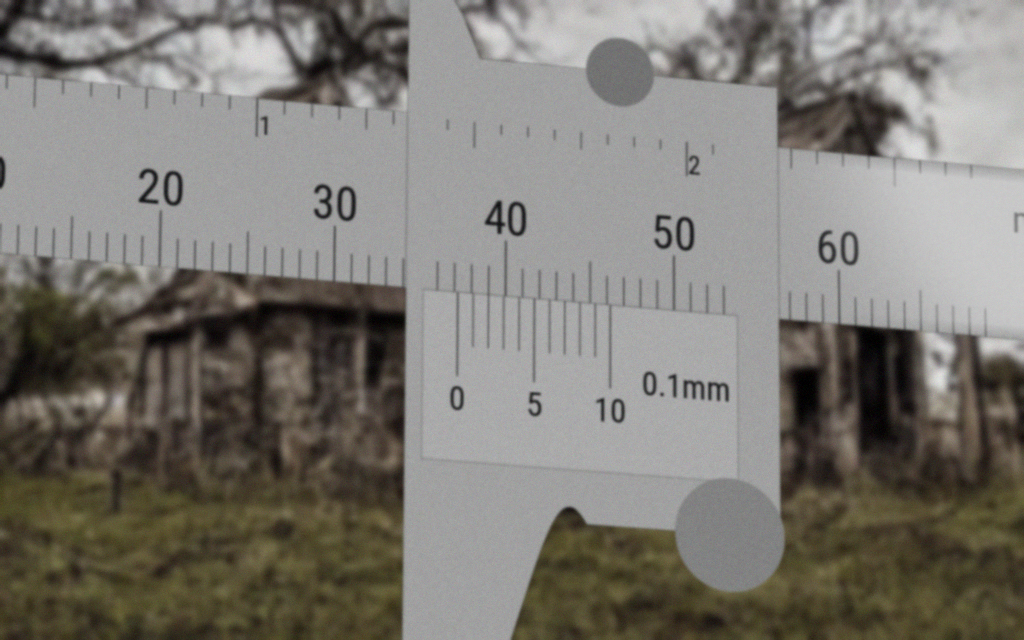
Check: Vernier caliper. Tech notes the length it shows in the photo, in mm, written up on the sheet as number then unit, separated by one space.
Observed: 37.2 mm
